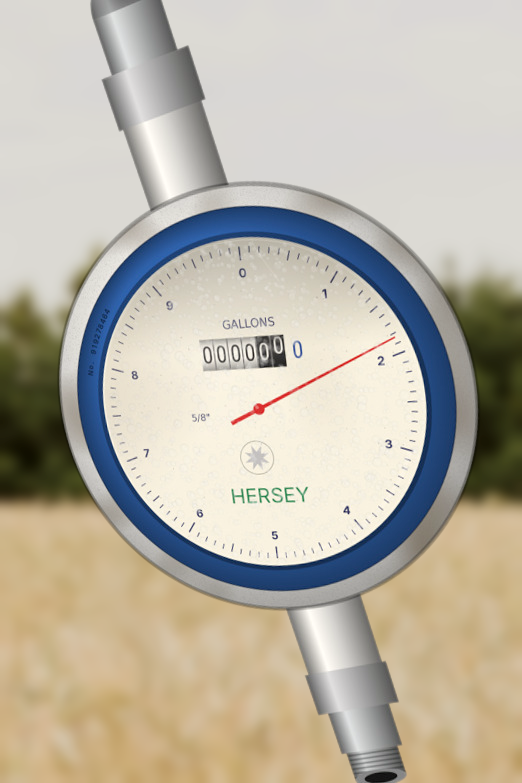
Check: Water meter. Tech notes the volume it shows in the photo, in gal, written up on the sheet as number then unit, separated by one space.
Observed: 1.8 gal
